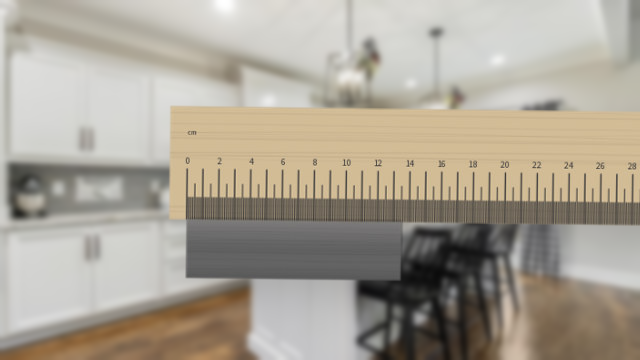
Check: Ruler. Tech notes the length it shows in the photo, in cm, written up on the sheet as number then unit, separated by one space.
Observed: 13.5 cm
